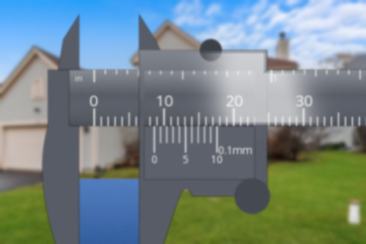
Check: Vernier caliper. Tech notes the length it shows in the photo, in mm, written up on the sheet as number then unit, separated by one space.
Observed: 8.6 mm
